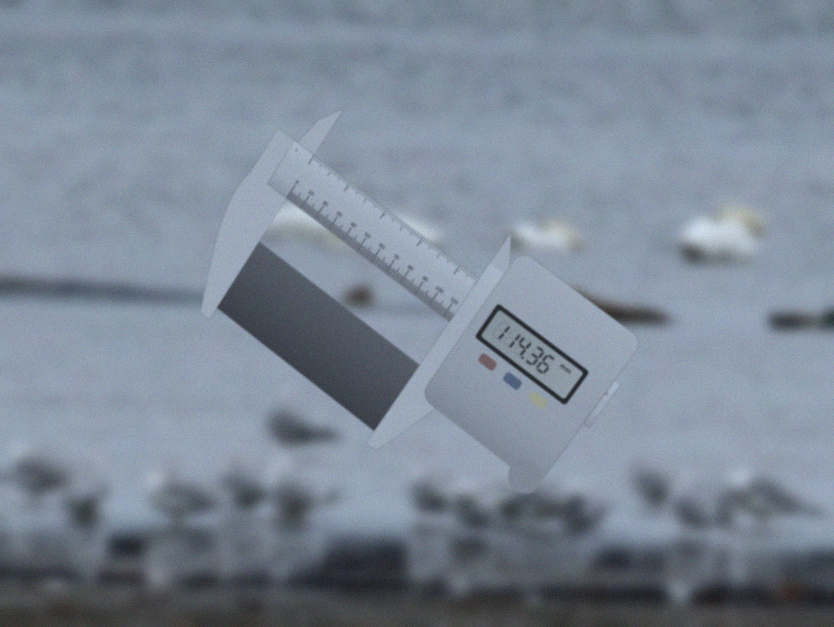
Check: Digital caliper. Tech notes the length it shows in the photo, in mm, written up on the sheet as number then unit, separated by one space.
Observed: 114.36 mm
